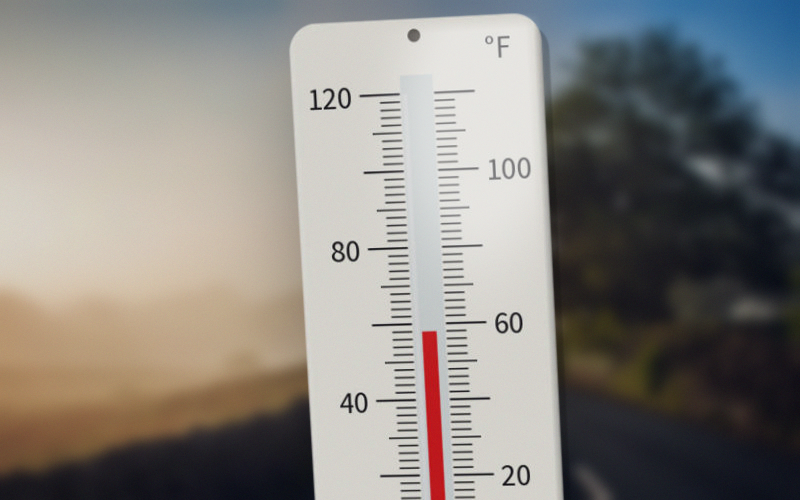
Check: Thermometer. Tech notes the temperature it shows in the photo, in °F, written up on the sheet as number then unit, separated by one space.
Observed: 58 °F
